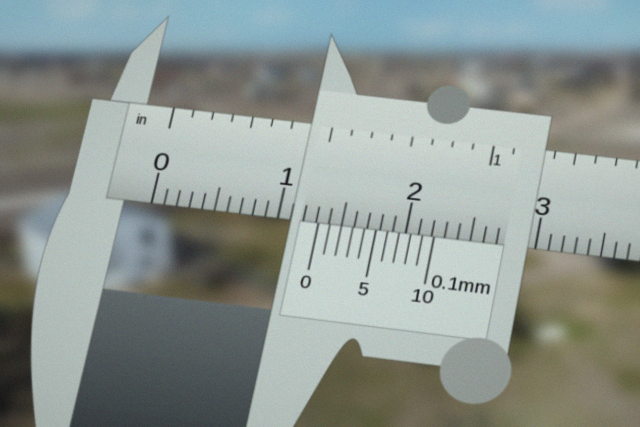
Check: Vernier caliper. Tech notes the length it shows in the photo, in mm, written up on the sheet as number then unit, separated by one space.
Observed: 13.2 mm
